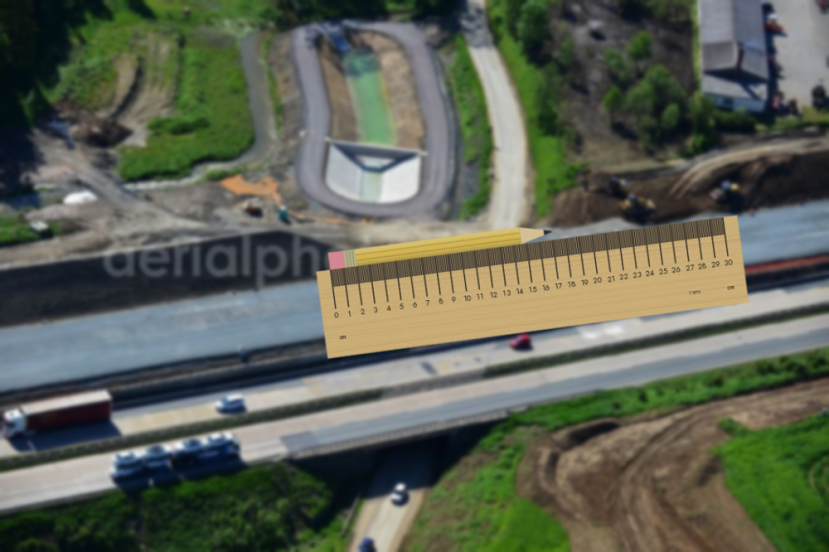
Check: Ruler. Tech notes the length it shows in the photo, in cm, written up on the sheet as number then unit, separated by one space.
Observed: 17 cm
